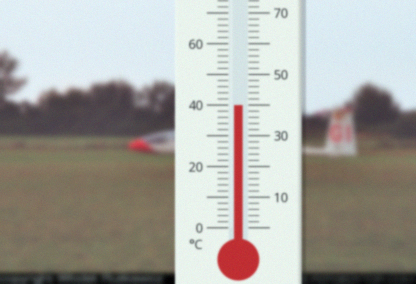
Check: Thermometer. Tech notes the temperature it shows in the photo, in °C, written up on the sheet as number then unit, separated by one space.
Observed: 40 °C
